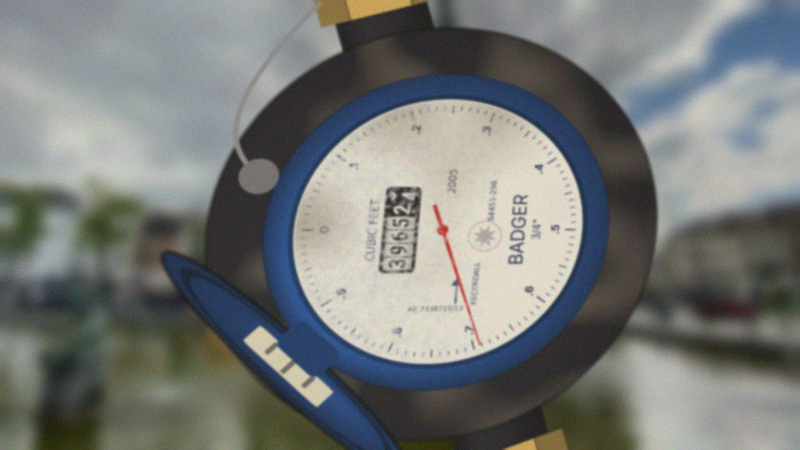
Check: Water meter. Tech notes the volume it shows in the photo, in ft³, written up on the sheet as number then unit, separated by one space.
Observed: 396523.69 ft³
